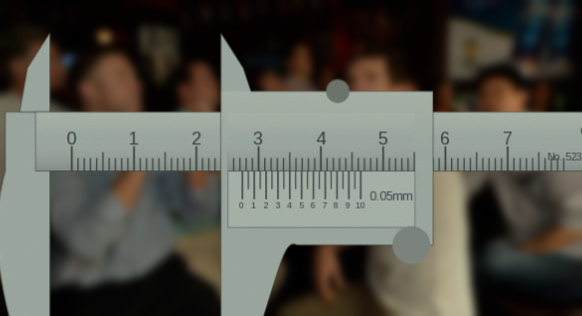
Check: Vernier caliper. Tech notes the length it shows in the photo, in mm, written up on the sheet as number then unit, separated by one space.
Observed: 27.4 mm
